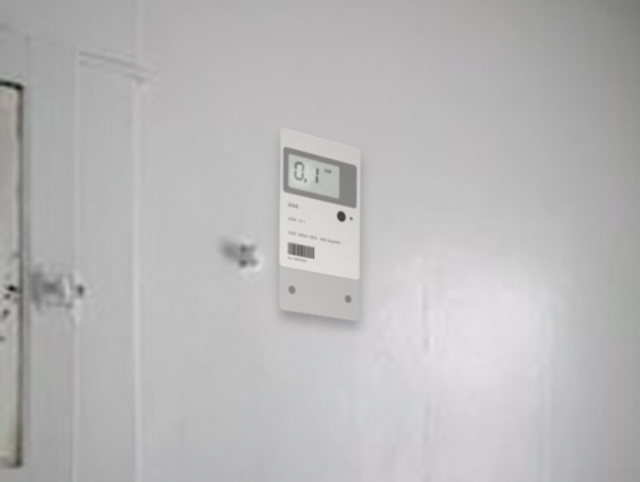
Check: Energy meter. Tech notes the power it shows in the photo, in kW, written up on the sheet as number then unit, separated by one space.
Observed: 0.1 kW
